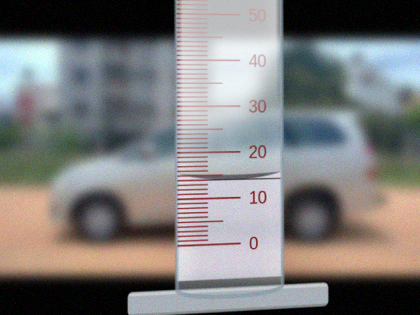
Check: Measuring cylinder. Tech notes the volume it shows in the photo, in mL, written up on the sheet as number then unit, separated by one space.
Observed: 14 mL
